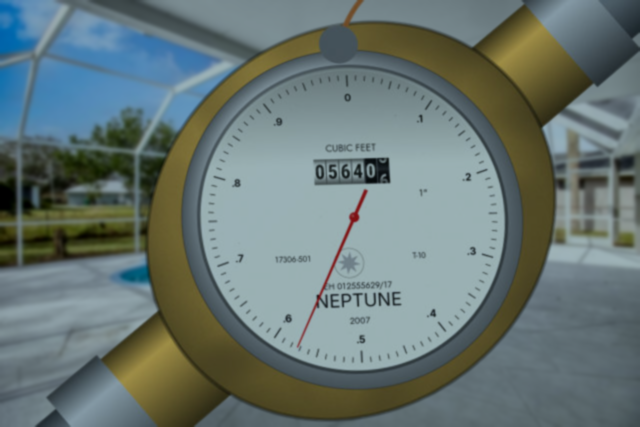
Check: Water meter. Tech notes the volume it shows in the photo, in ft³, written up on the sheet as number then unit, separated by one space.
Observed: 56405.57 ft³
